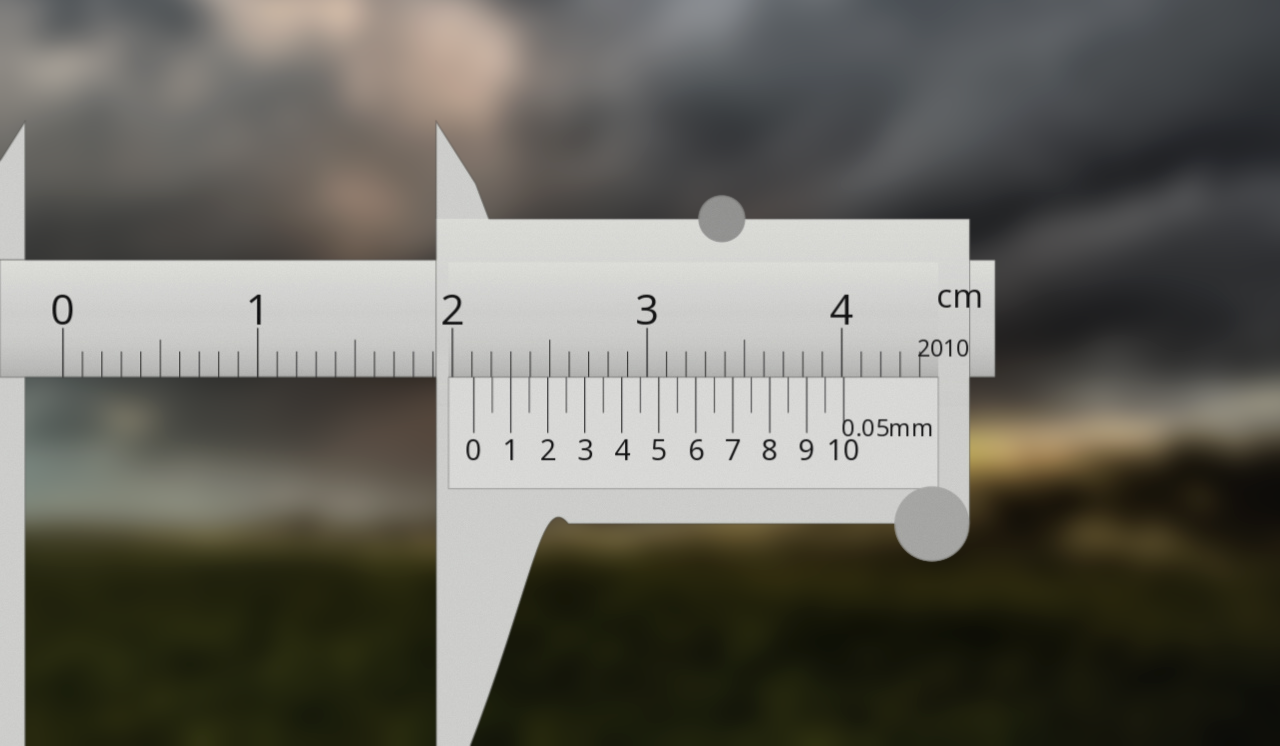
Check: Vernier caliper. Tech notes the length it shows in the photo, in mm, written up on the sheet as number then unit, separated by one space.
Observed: 21.1 mm
